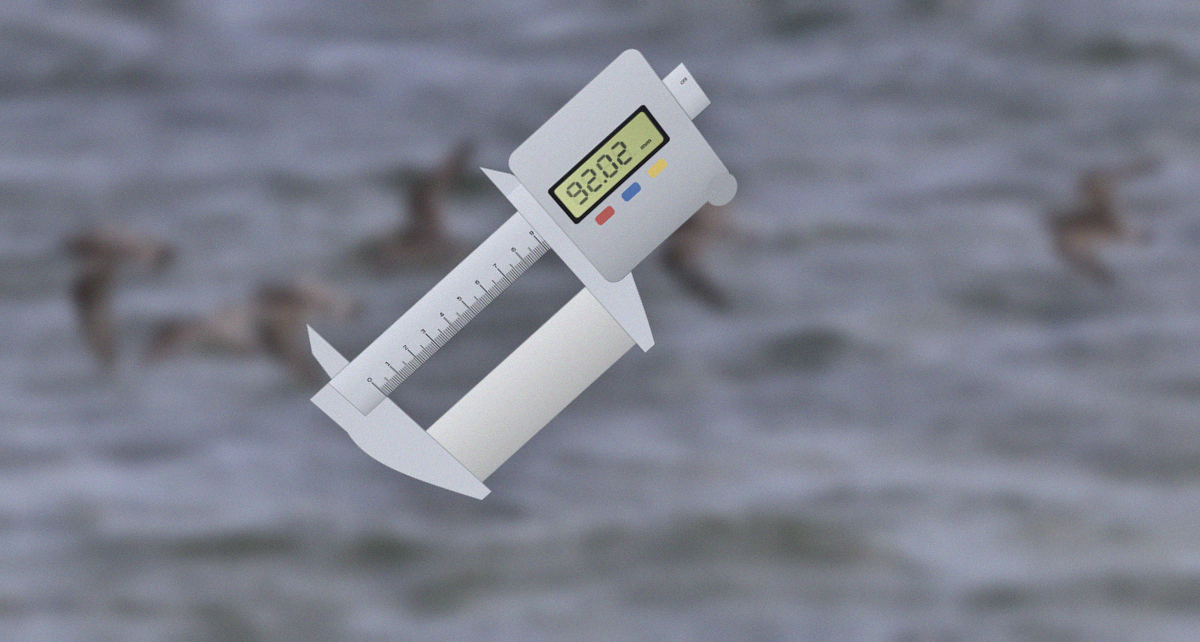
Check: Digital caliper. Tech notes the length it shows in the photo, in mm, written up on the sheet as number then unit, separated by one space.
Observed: 92.02 mm
